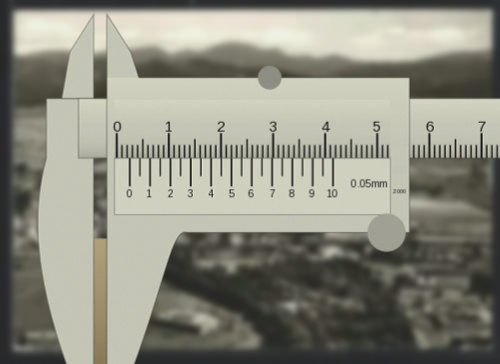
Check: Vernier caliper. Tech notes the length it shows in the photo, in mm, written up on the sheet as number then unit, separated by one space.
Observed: 2.5 mm
